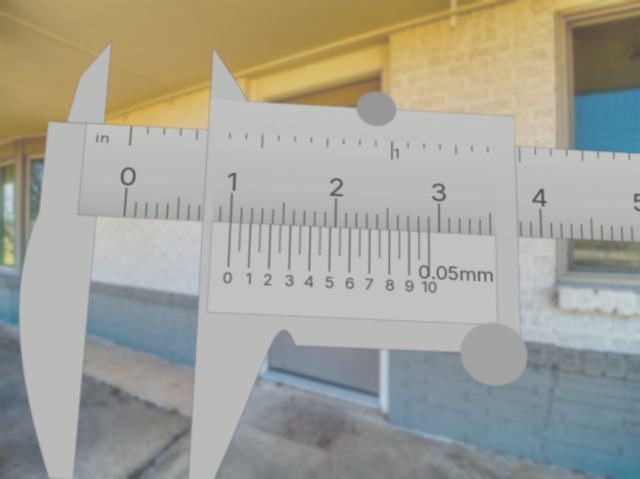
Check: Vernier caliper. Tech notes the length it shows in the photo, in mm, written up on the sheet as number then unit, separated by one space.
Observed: 10.0 mm
